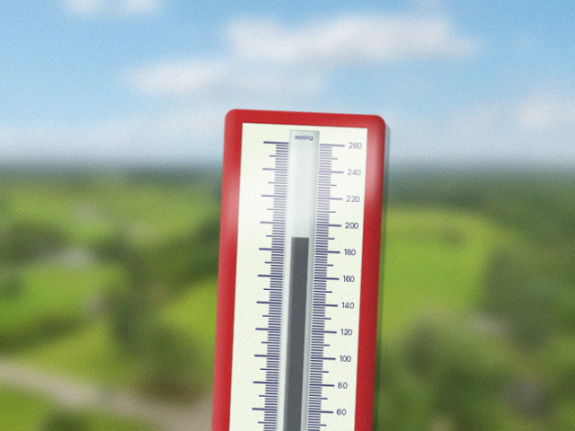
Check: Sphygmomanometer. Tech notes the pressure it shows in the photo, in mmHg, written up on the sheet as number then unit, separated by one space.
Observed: 190 mmHg
